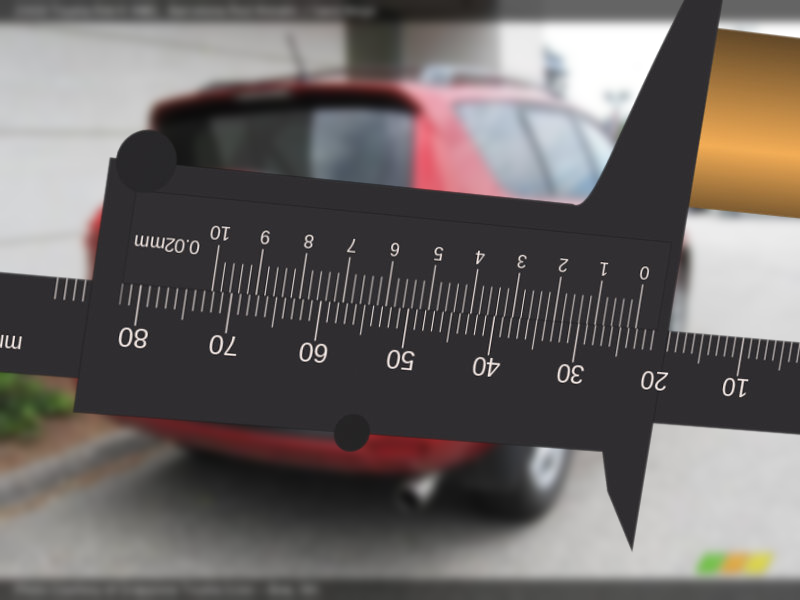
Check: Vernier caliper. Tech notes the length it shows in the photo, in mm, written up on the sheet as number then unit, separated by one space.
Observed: 23.2 mm
